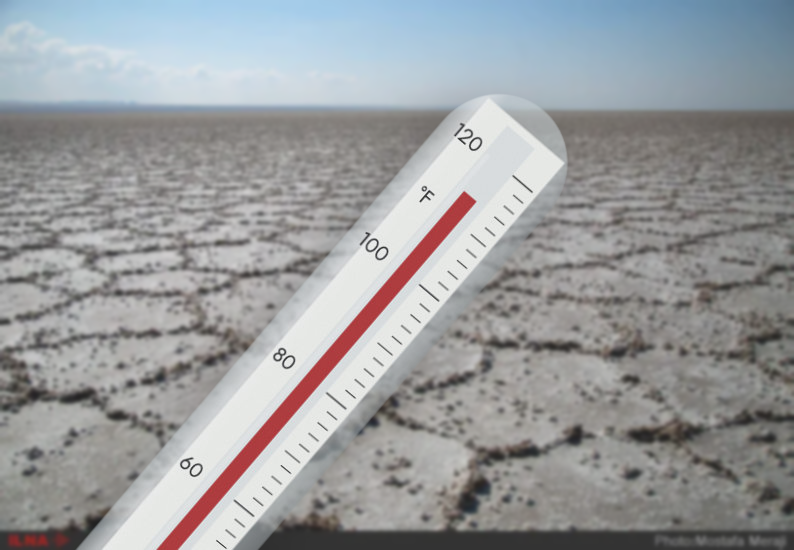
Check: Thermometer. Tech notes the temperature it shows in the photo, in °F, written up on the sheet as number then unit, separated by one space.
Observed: 114 °F
